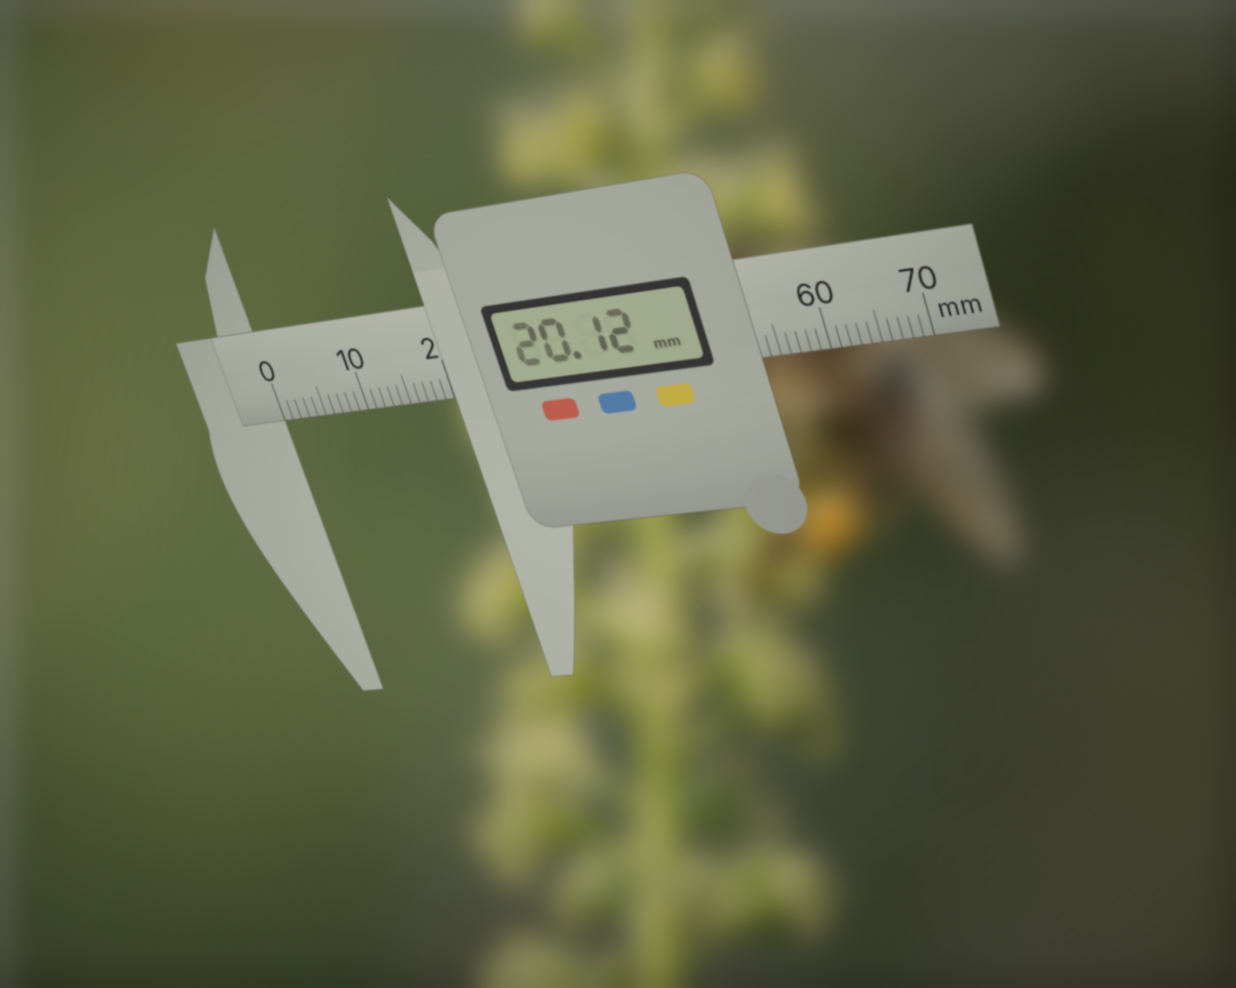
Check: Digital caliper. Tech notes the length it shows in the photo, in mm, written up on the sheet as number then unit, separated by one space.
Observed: 20.12 mm
